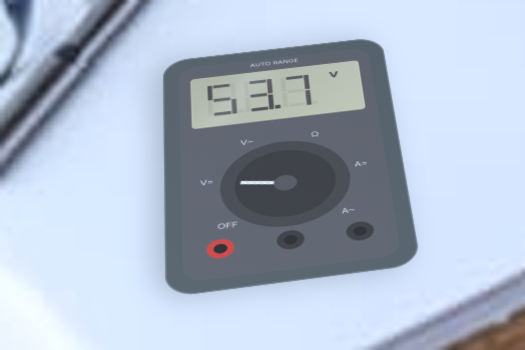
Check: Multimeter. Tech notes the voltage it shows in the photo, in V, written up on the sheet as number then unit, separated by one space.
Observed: 53.7 V
